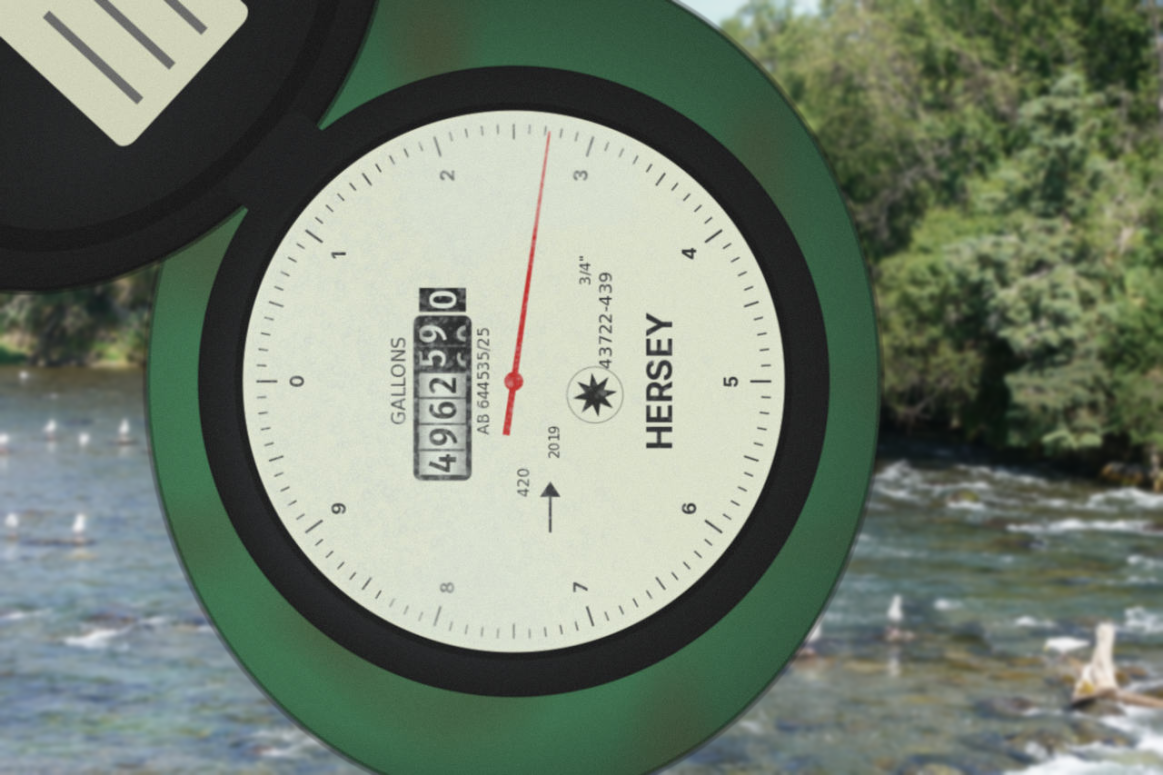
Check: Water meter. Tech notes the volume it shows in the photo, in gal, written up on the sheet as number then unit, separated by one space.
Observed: 4962592.7 gal
